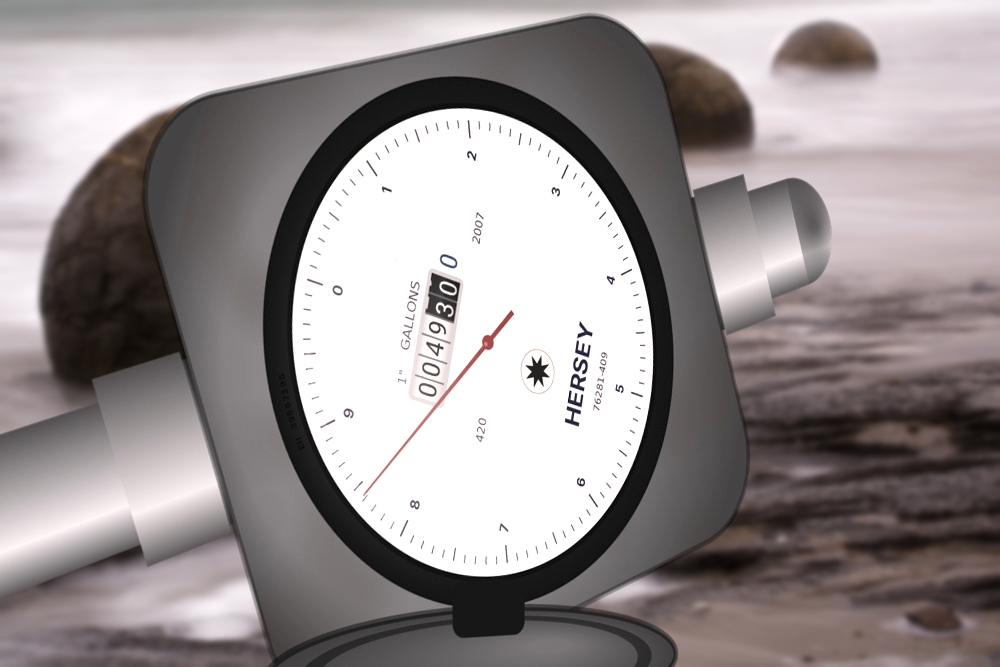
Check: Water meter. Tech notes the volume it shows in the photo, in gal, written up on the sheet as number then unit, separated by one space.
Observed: 49298.4 gal
